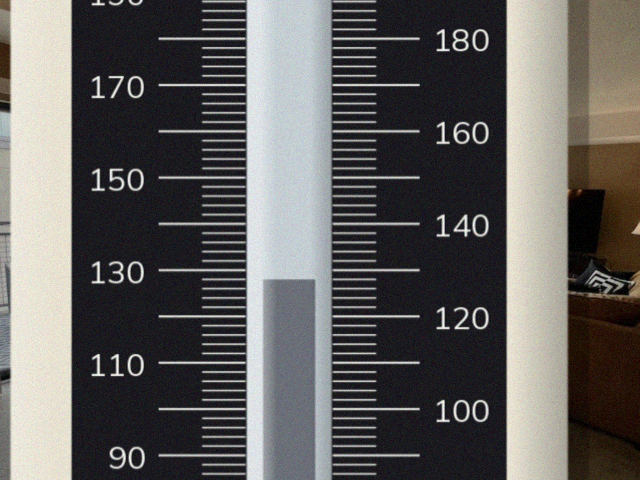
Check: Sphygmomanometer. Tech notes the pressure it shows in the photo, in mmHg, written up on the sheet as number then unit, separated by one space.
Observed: 128 mmHg
